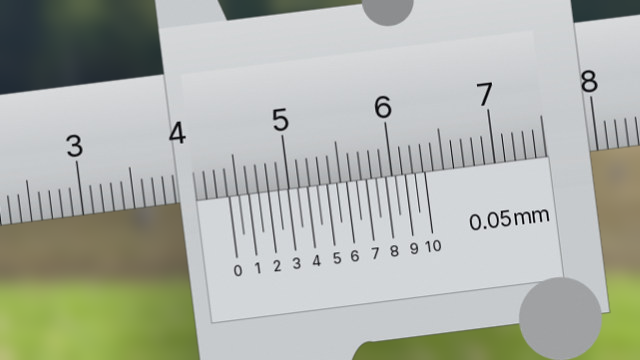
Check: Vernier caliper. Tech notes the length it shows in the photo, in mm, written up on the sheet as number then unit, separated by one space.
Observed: 44.2 mm
